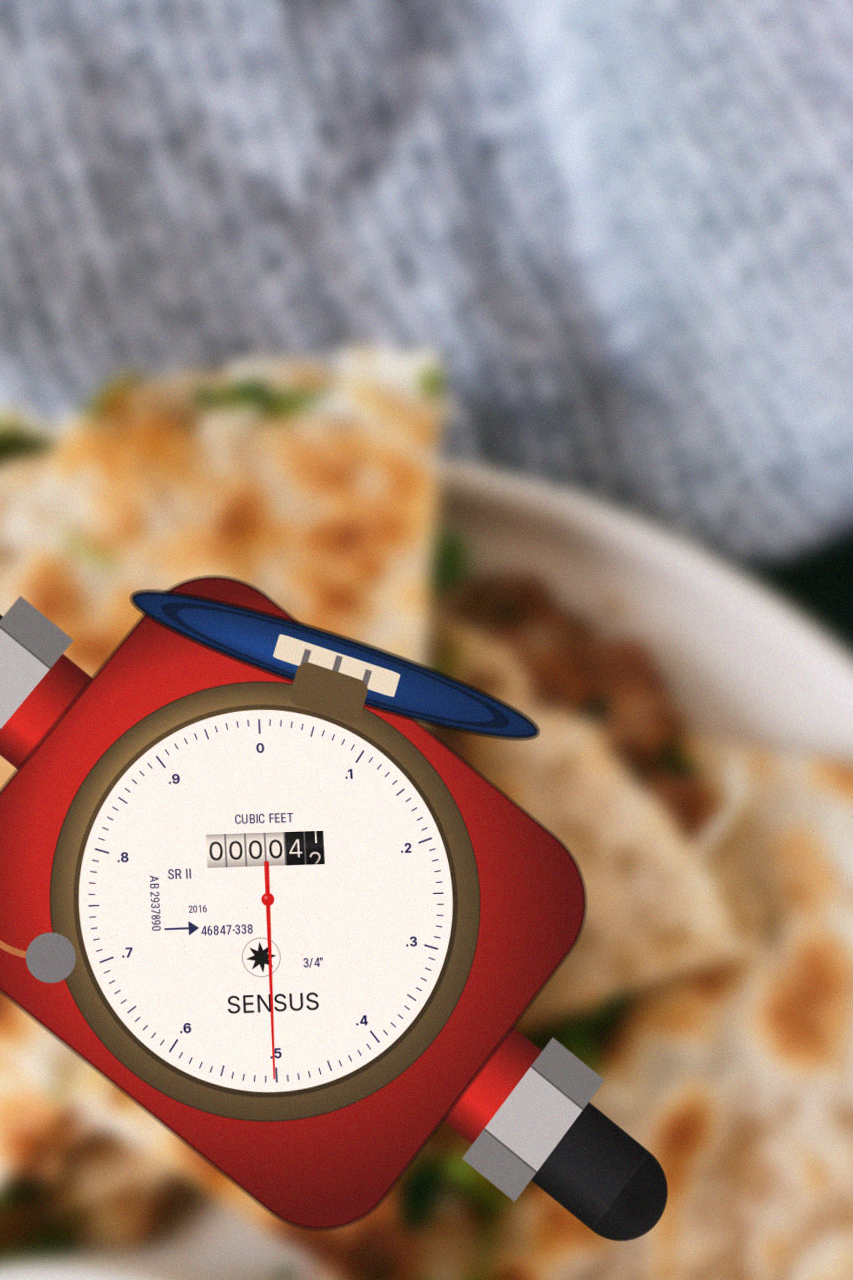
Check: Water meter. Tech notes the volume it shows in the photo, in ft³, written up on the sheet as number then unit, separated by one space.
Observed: 41.50 ft³
